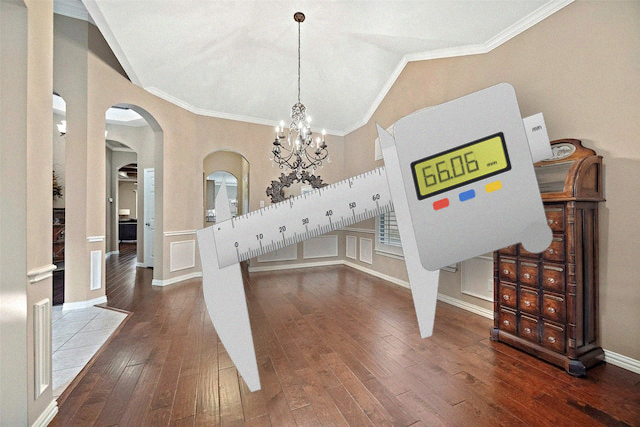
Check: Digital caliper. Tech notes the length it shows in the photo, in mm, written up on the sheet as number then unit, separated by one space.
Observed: 66.06 mm
